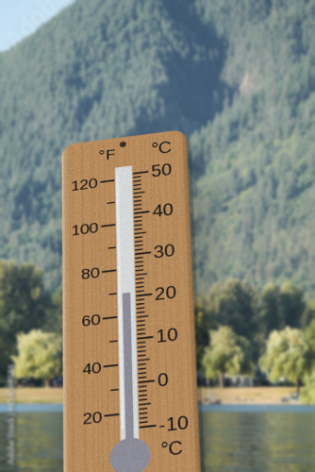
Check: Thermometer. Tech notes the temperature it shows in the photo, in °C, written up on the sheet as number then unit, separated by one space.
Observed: 21 °C
